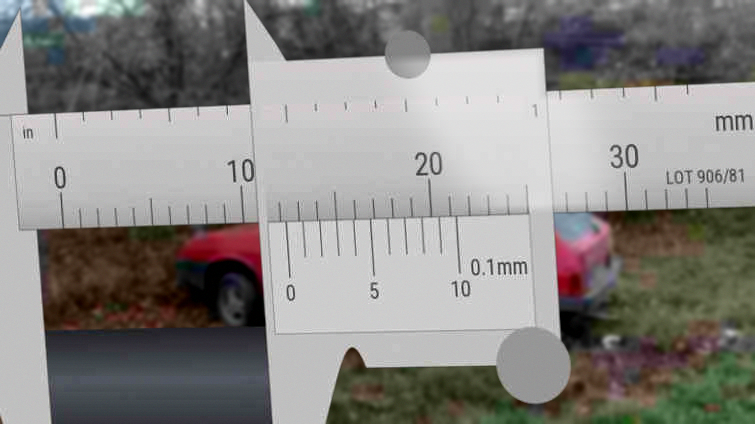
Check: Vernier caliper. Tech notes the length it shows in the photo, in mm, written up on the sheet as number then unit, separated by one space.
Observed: 12.3 mm
